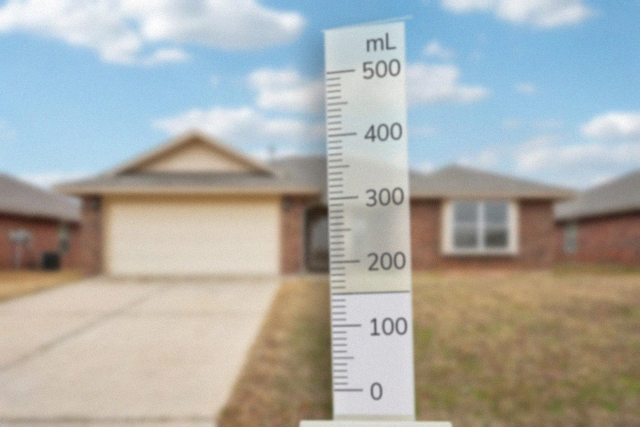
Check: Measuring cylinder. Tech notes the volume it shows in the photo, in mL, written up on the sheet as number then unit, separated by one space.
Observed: 150 mL
